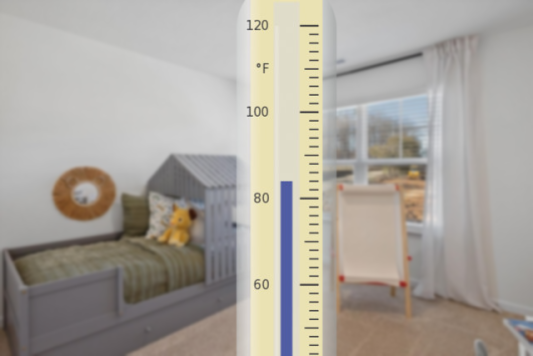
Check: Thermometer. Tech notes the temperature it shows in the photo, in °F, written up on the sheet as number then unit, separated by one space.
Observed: 84 °F
